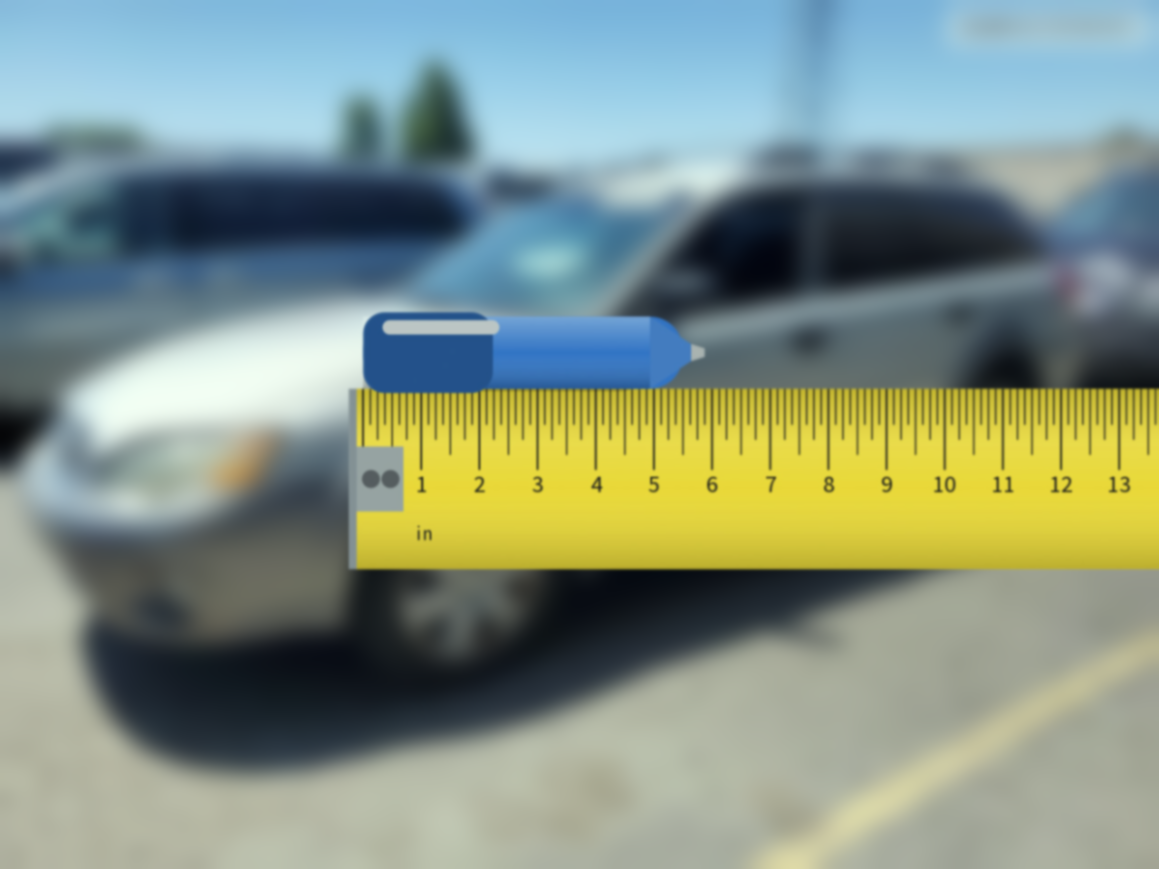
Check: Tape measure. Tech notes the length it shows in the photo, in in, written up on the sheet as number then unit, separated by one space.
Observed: 5.875 in
